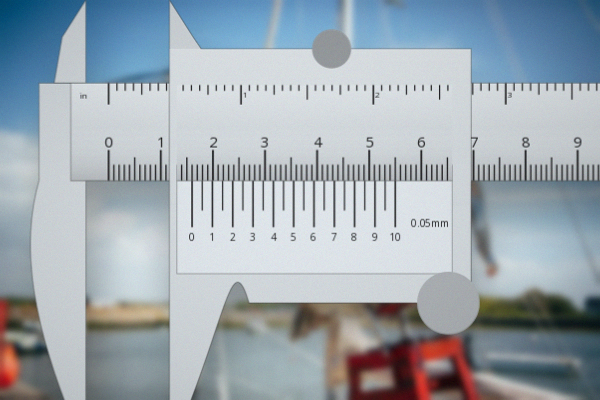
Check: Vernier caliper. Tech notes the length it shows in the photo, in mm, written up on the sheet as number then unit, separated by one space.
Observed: 16.0 mm
